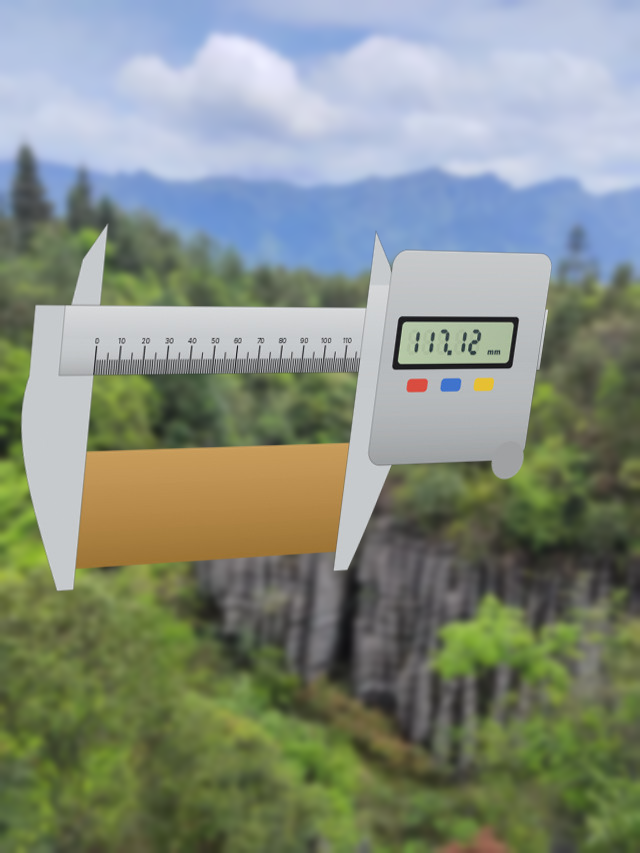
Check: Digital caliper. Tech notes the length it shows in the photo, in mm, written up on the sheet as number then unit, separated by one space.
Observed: 117.12 mm
